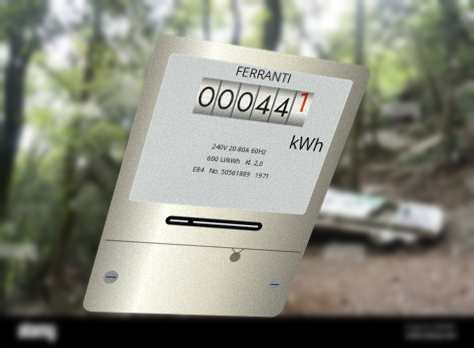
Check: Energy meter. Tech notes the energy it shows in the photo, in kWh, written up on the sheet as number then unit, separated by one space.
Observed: 44.1 kWh
